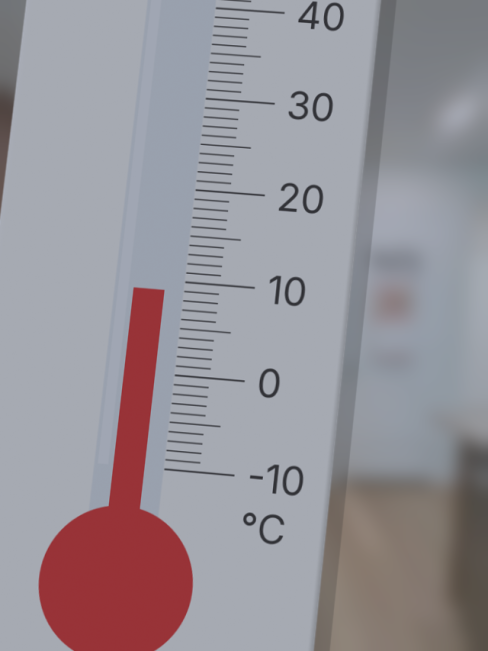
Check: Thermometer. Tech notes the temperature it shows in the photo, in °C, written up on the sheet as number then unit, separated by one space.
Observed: 9 °C
